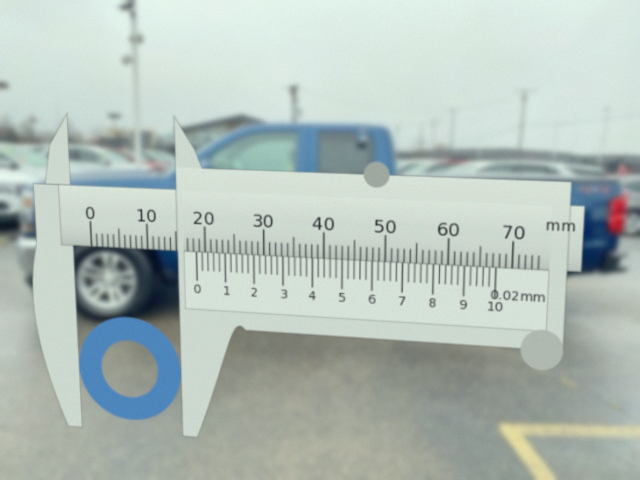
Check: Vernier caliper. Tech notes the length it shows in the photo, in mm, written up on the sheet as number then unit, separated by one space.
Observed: 18.5 mm
